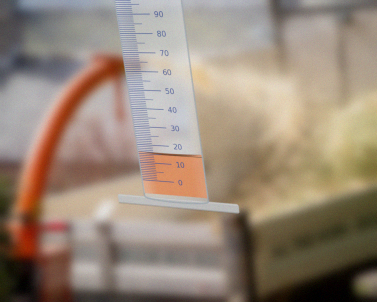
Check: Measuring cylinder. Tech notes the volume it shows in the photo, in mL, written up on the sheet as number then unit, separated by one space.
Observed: 15 mL
